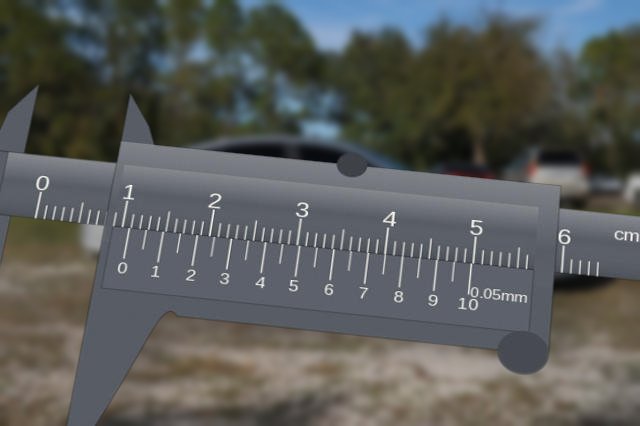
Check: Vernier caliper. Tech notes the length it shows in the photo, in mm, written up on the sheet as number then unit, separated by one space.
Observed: 10.8 mm
